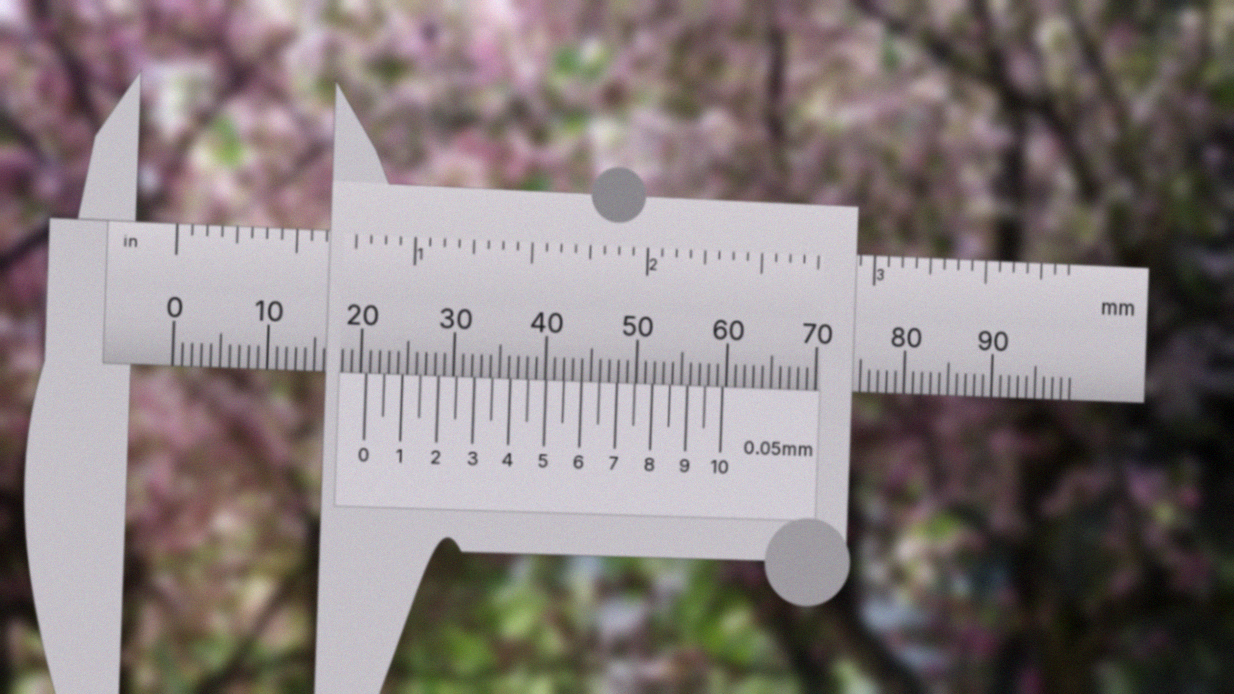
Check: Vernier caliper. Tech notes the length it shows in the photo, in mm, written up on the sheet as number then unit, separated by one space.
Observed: 20.6 mm
